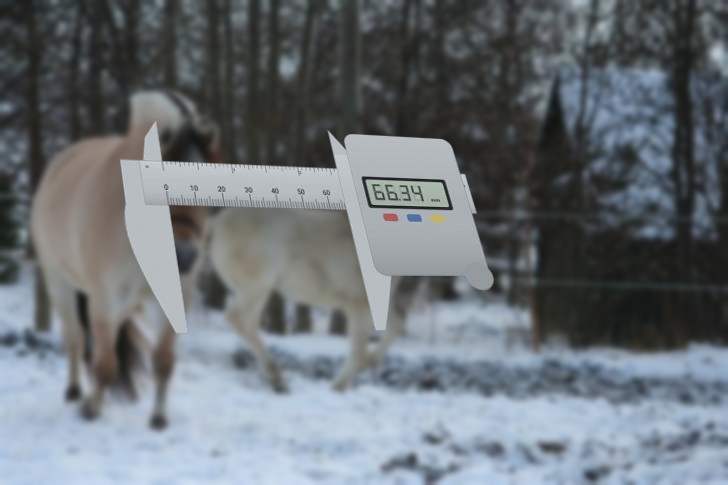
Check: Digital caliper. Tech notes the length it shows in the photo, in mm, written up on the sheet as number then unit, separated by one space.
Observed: 66.34 mm
